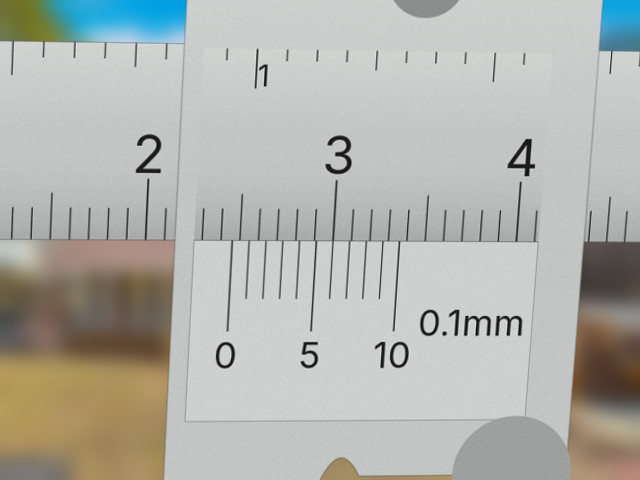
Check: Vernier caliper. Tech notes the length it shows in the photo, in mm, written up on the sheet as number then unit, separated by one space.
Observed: 24.6 mm
